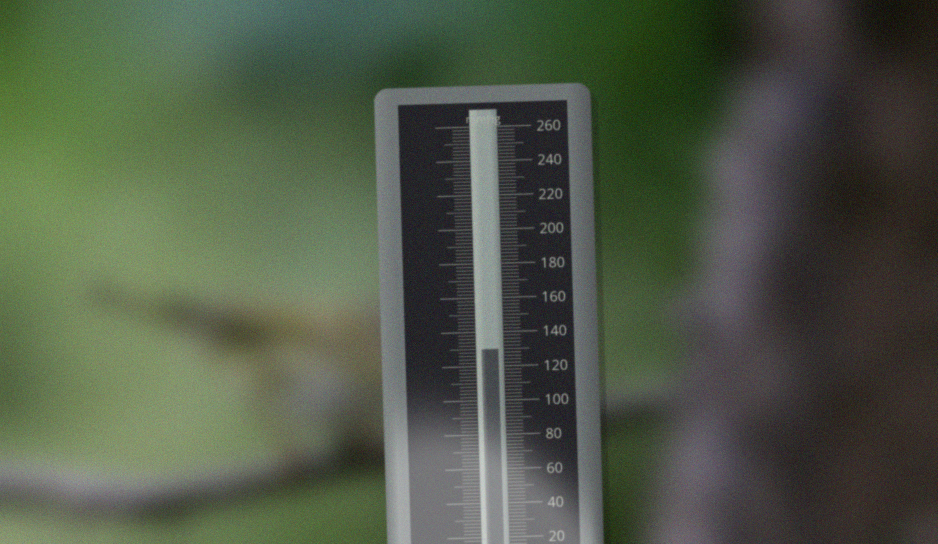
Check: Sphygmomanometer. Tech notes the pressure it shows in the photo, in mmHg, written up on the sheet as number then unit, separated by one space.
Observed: 130 mmHg
